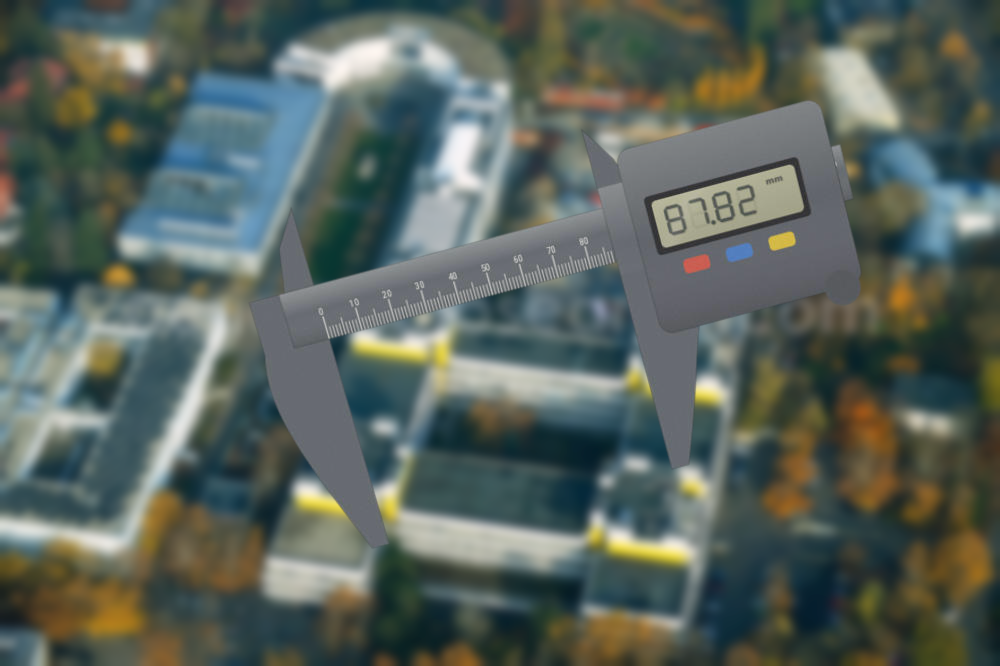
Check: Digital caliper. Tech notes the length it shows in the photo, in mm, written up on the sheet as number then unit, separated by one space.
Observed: 87.82 mm
